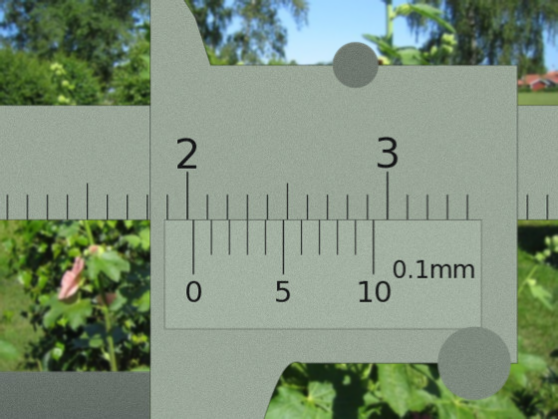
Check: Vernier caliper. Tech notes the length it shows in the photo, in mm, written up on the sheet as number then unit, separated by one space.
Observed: 20.3 mm
